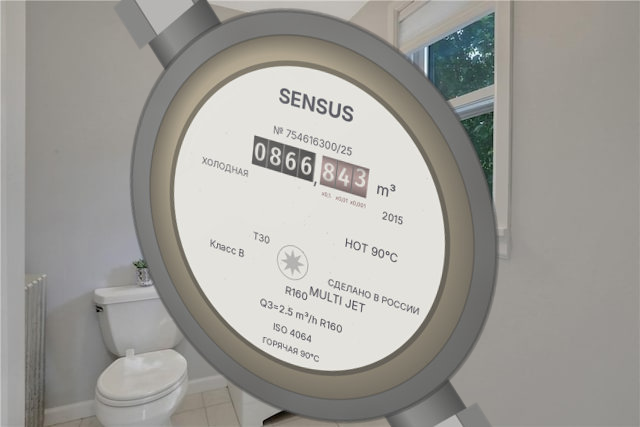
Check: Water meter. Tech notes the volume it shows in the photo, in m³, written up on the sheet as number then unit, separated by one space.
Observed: 866.843 m³
